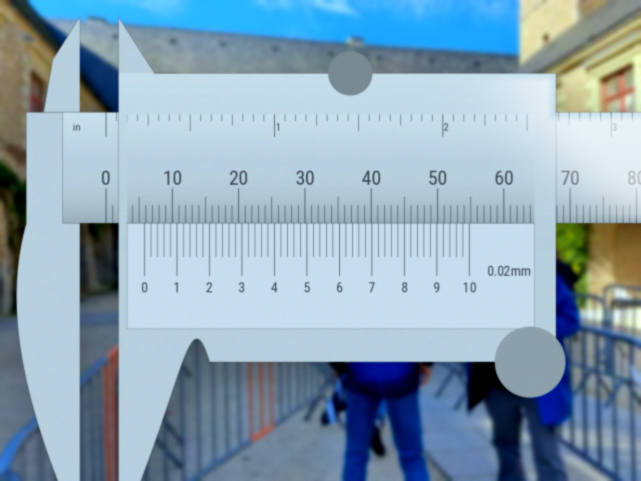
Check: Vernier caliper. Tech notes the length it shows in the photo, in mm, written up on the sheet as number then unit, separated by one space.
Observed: 5.8 mm
